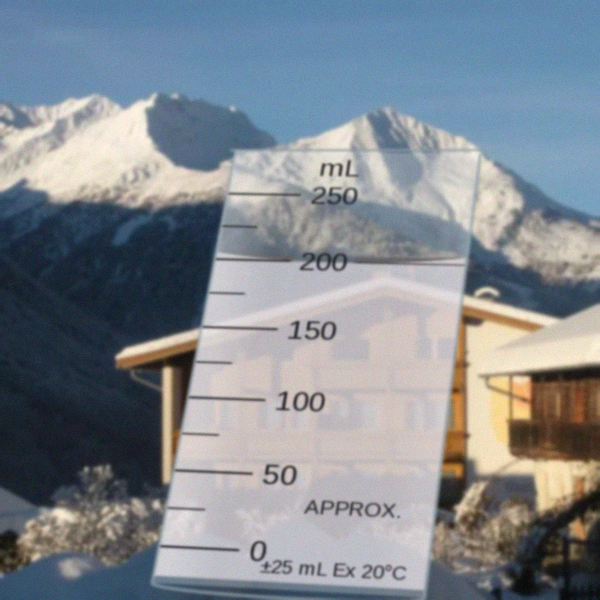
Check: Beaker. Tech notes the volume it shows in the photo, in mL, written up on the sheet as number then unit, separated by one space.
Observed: 200 mL
